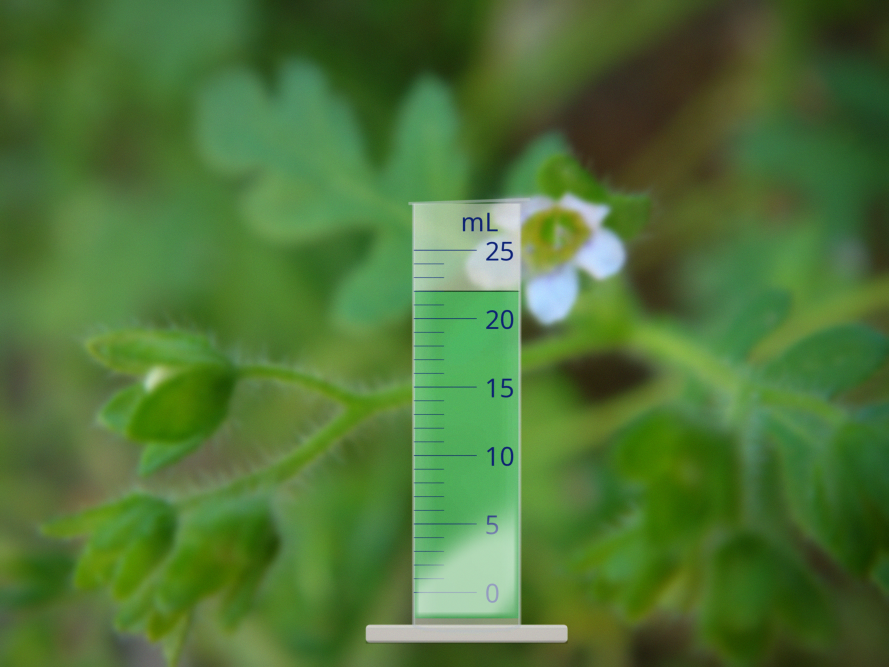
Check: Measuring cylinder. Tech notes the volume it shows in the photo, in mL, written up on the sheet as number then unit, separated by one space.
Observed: 22 mL
